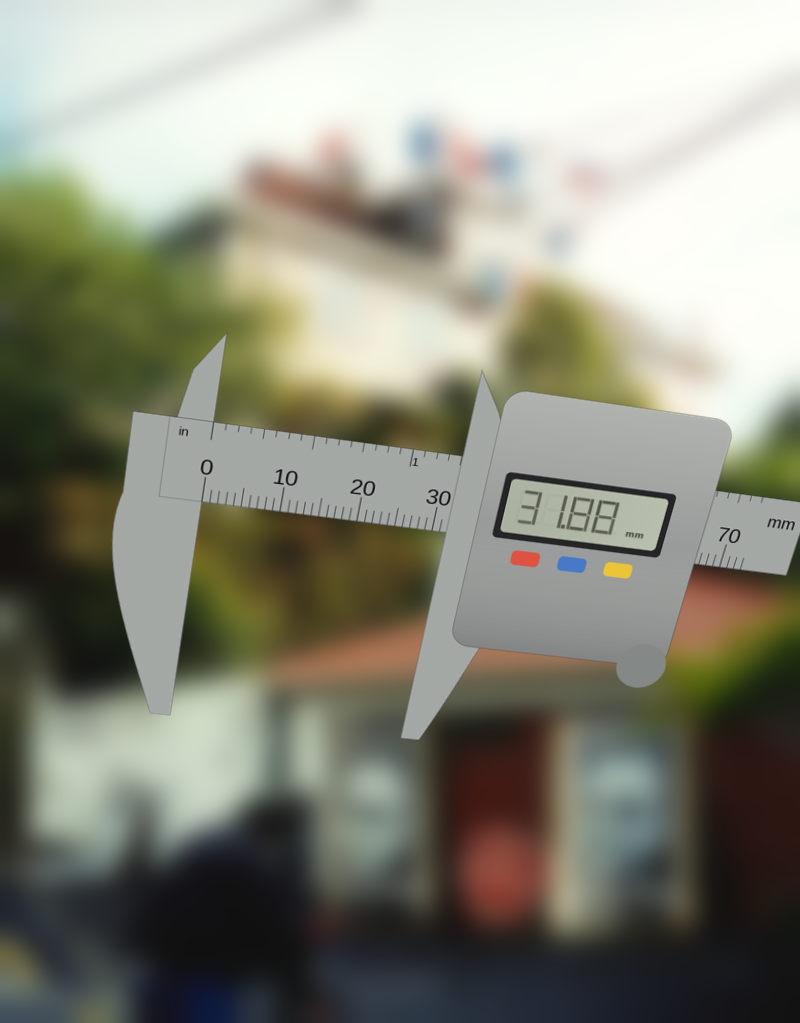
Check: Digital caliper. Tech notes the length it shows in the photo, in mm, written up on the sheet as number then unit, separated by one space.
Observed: 31.88 mm
